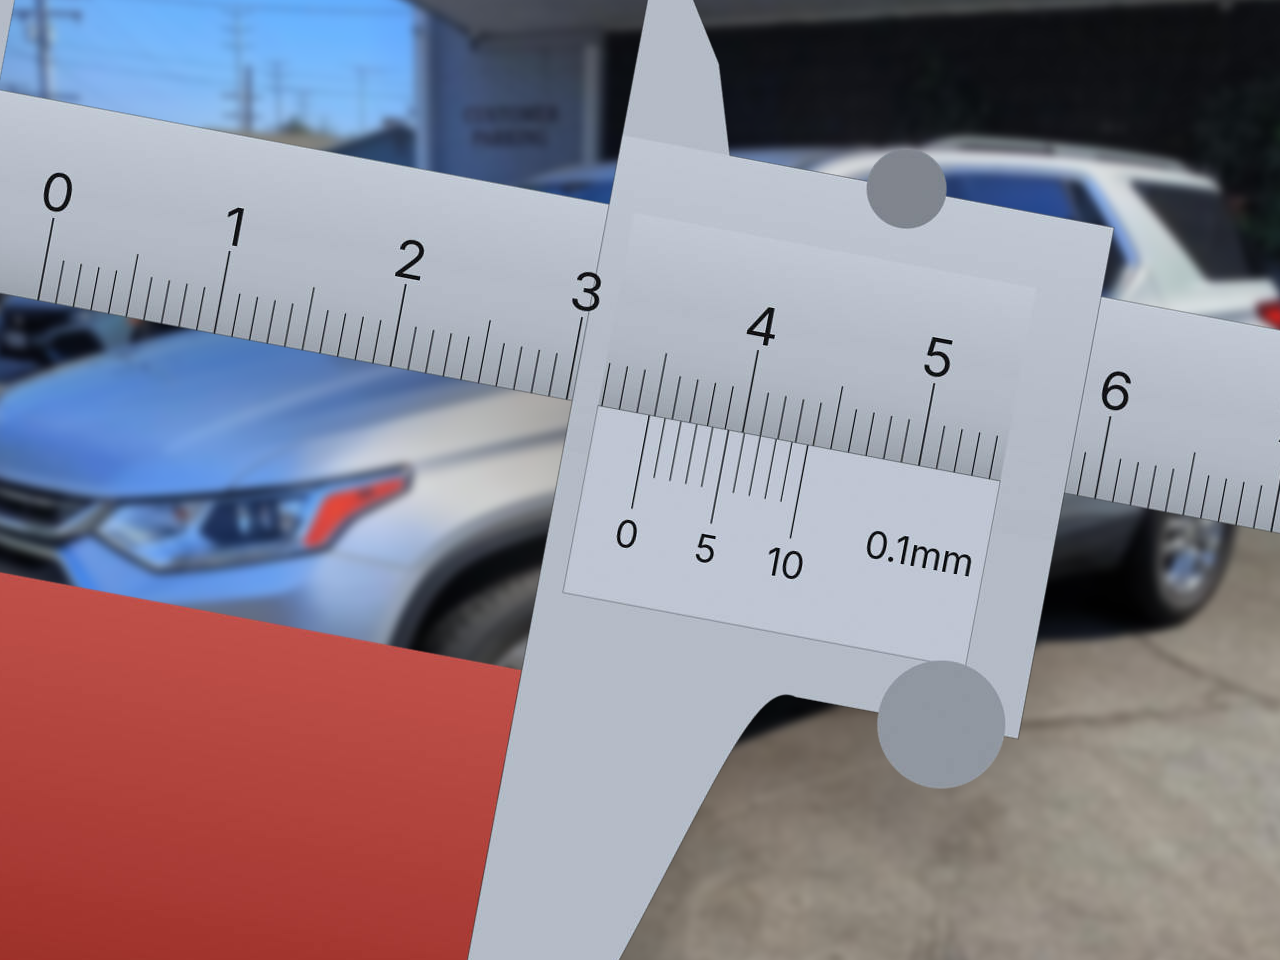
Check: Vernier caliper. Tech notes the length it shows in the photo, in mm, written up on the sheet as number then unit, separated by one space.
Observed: 34.7 mm
